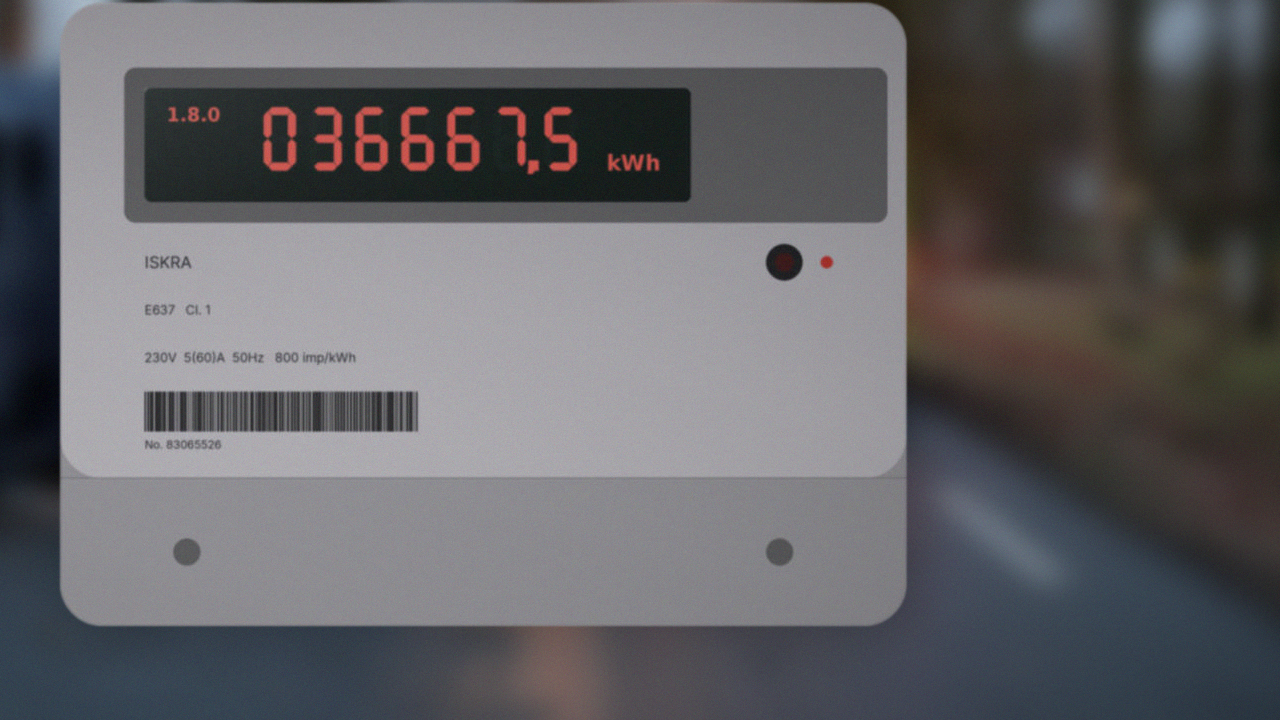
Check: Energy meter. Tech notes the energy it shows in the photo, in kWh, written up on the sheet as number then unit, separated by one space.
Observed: 36667.5 kWh
